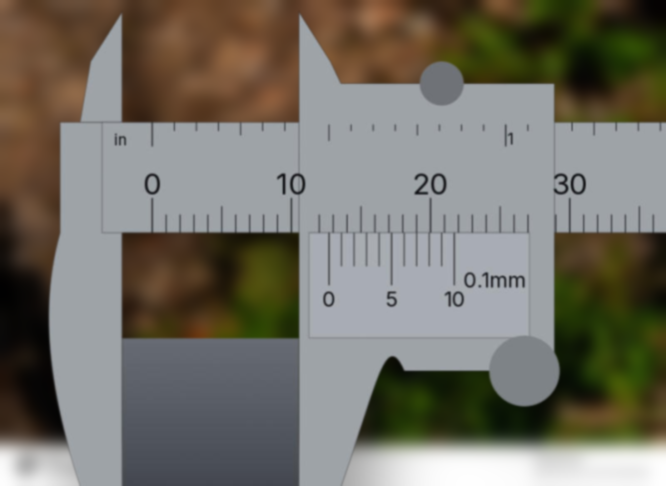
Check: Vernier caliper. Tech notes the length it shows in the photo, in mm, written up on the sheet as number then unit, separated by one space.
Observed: 12.7 mm
